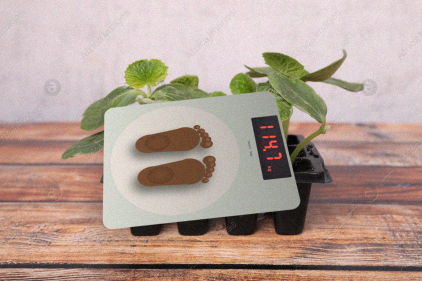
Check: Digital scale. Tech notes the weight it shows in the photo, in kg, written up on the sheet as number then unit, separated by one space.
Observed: 114.7 kg
